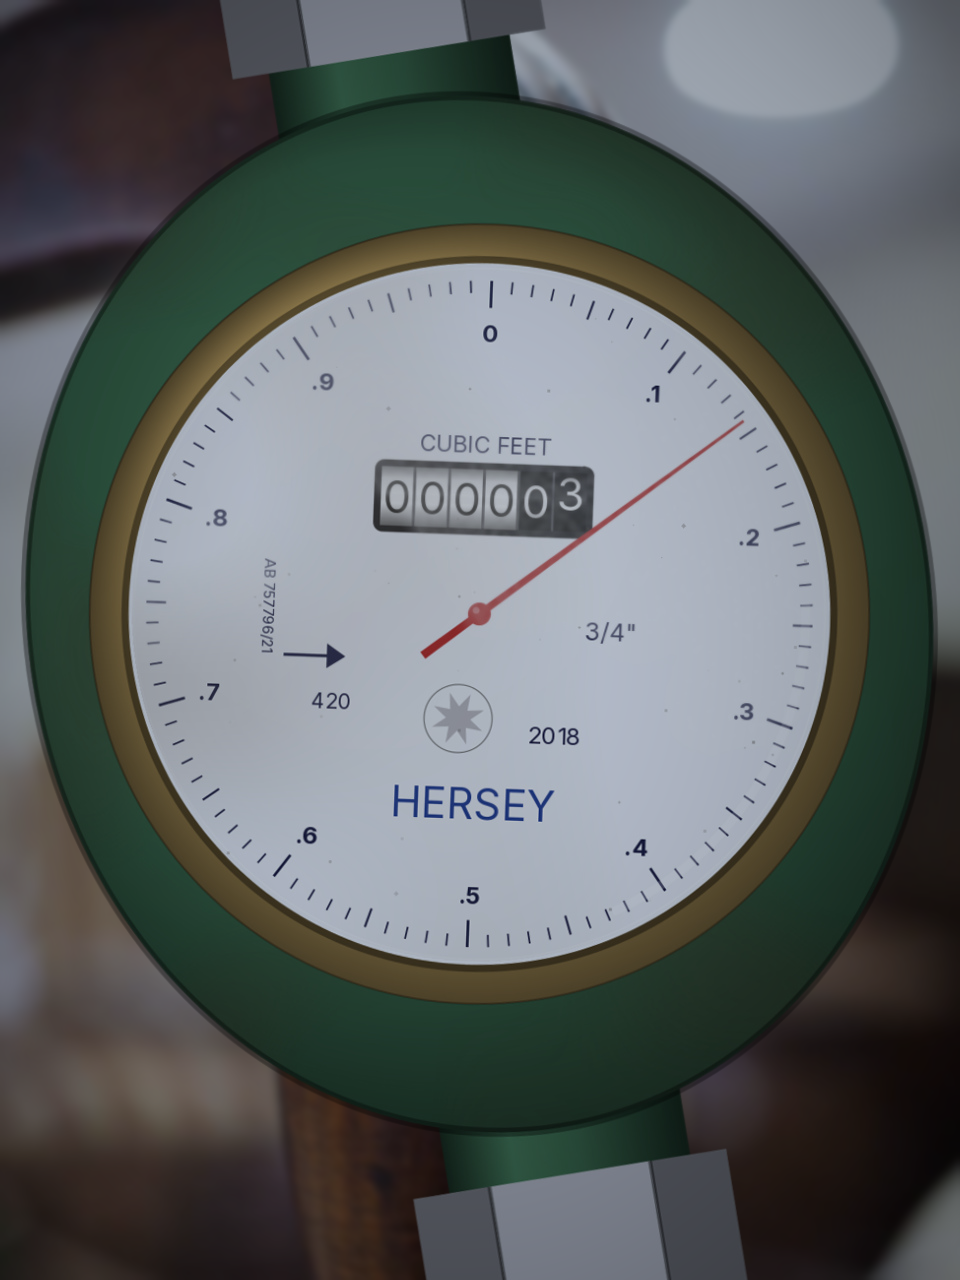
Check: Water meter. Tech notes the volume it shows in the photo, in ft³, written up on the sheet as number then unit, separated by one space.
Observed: 3.14 ft³
